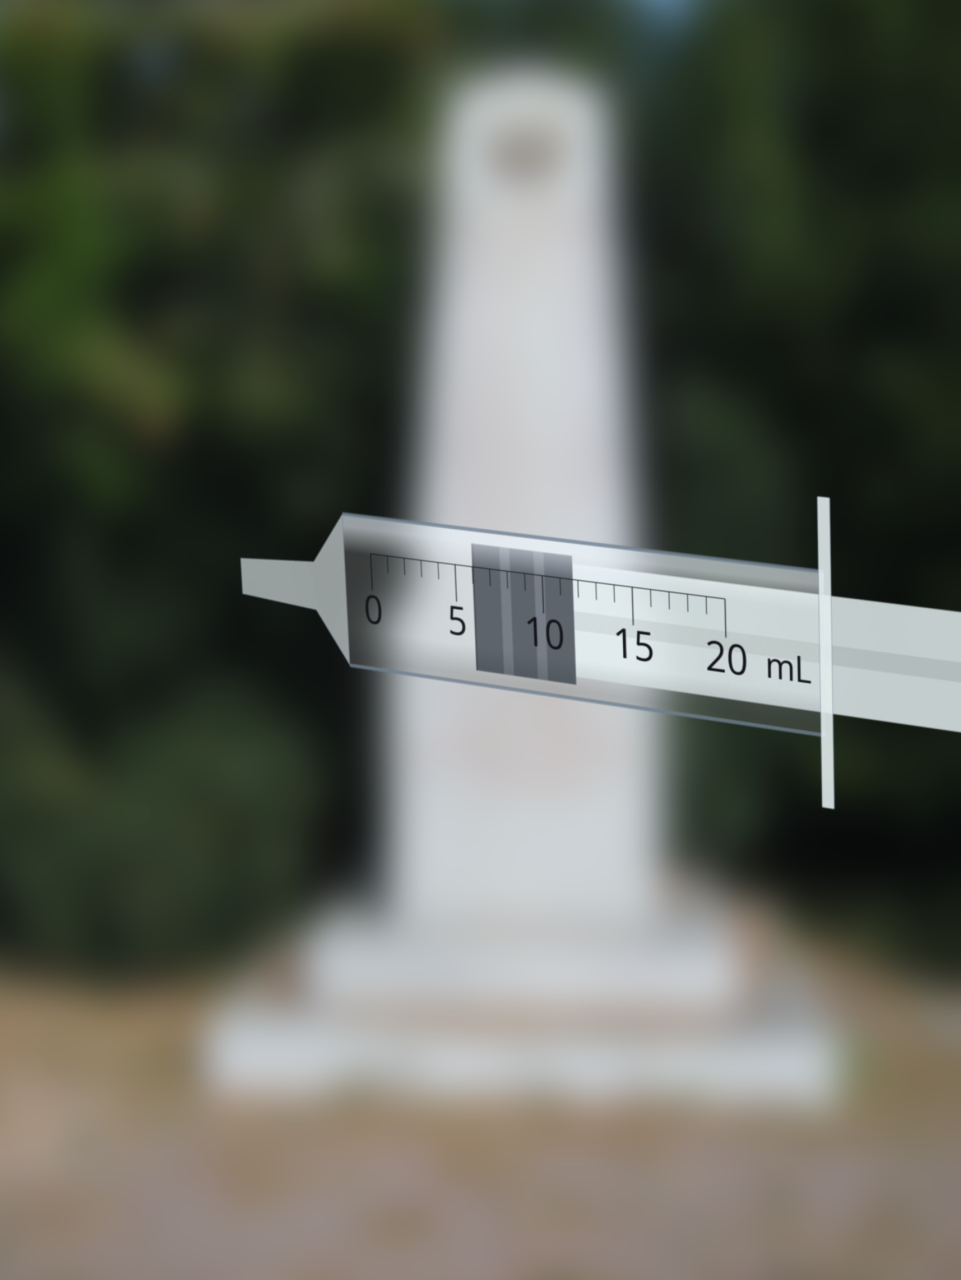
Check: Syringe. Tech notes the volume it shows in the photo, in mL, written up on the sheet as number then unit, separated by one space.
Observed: 6 mL
